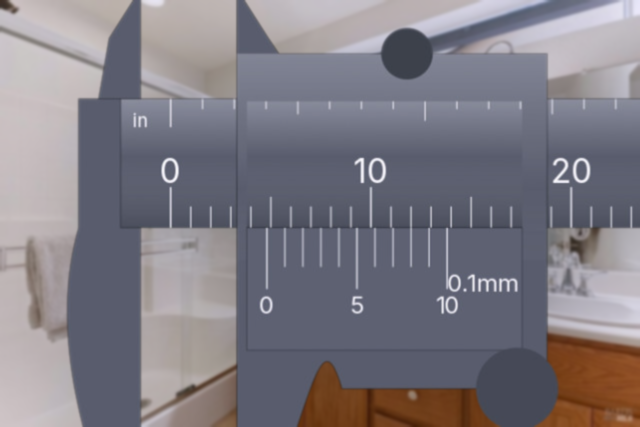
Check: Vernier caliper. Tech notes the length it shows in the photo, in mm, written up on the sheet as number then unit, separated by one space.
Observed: 4.8 mm
